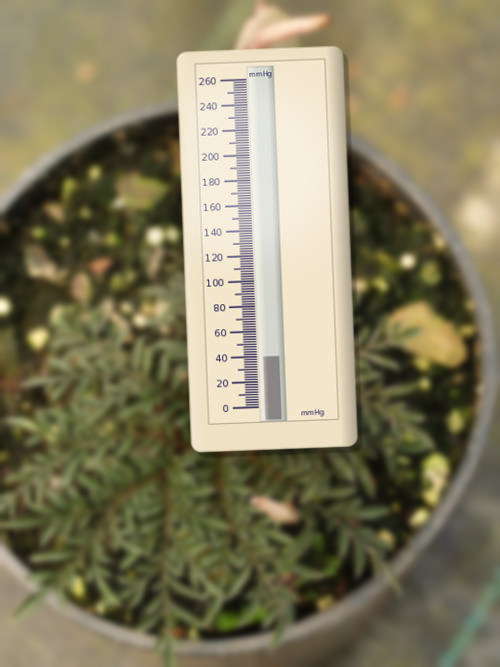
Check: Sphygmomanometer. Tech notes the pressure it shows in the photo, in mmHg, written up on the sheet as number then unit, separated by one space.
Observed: 40 mmHg
